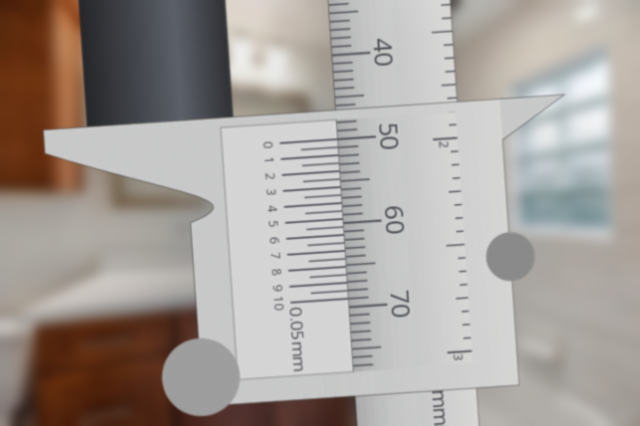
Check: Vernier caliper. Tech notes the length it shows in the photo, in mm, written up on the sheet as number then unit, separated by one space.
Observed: 50.0 mm
